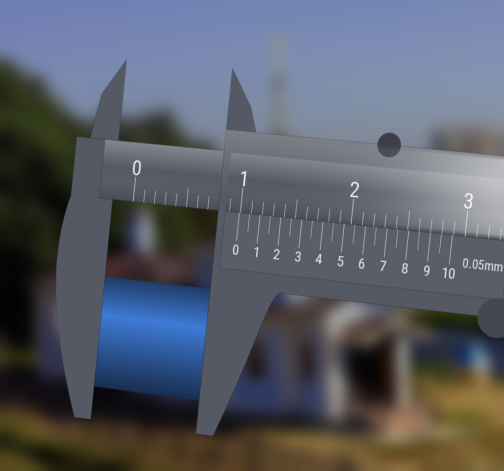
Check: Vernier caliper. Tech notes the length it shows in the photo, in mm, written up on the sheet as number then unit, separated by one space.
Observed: 9.9 mm
